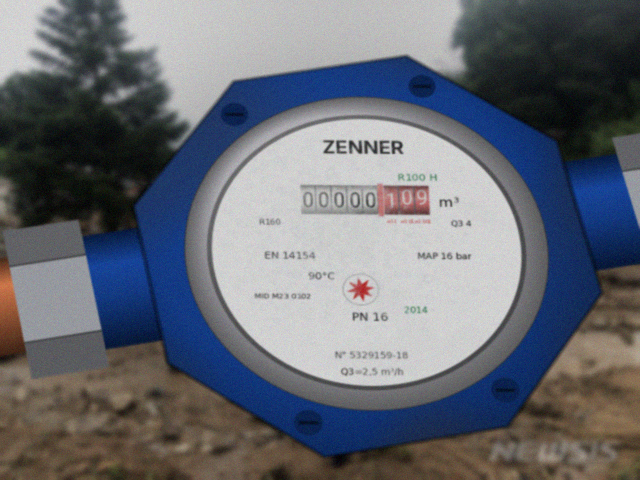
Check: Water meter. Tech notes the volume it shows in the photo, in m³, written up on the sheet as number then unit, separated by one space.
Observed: 0.109 m³
